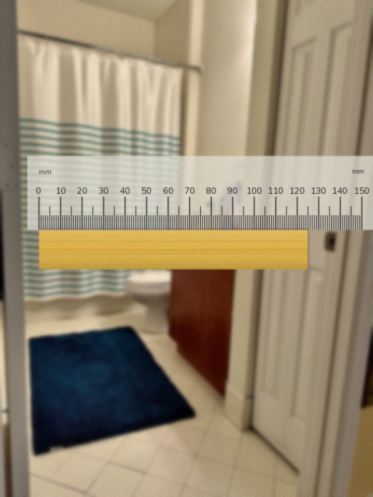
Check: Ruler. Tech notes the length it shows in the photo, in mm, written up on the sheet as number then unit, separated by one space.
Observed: 125 mm
